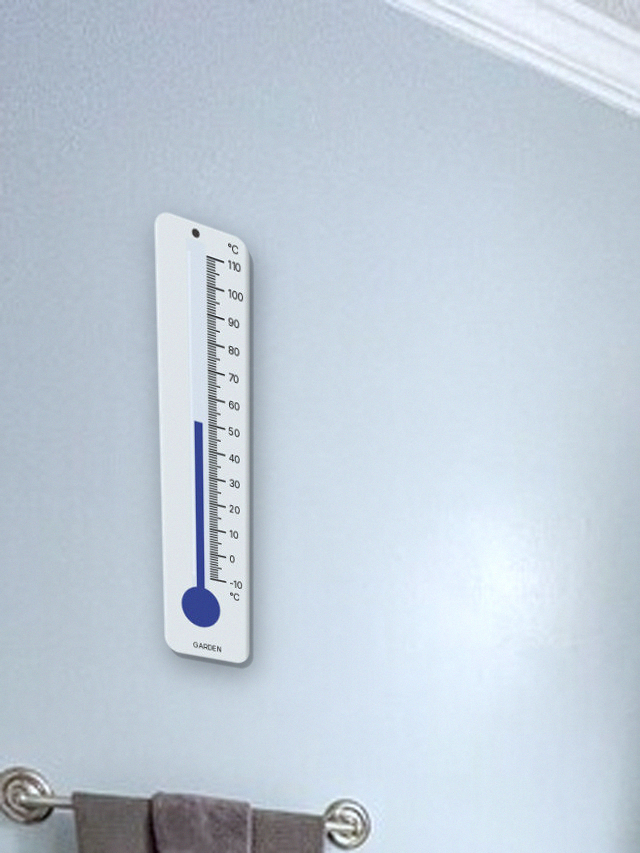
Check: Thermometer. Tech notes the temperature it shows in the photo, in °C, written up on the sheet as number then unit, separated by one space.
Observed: 50 °C
